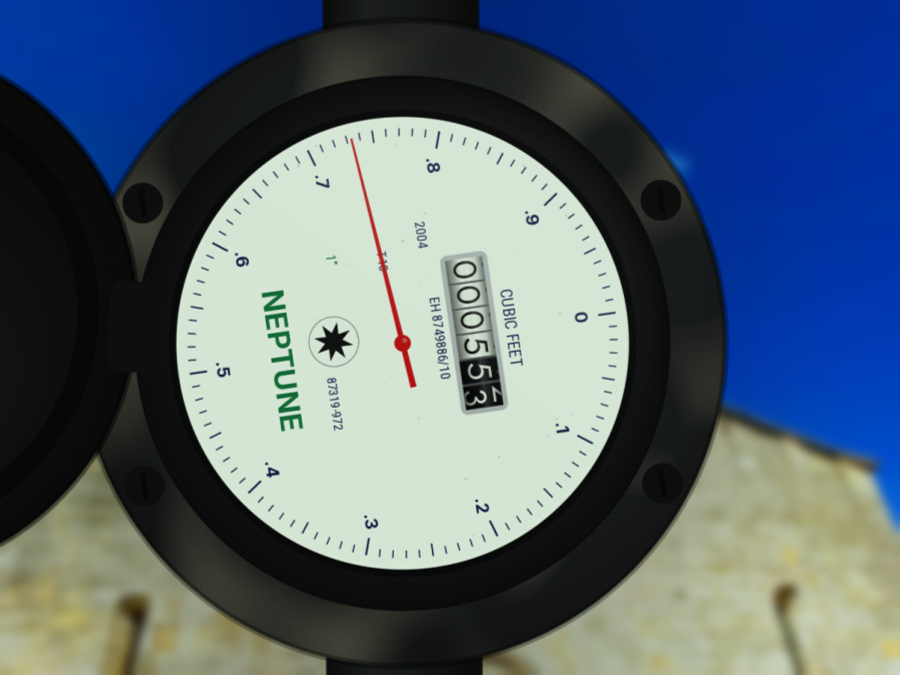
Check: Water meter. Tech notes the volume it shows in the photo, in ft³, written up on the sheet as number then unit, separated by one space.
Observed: 552.73 ft³
